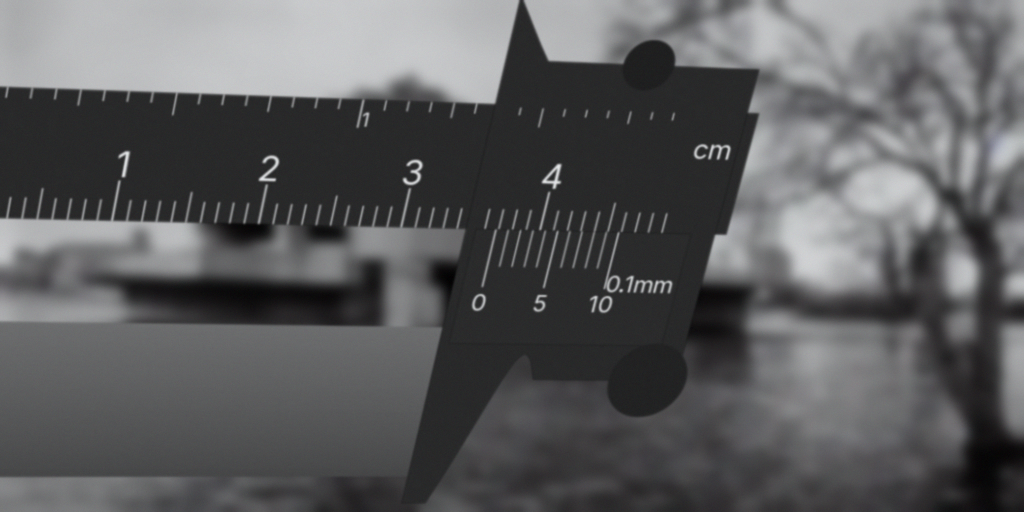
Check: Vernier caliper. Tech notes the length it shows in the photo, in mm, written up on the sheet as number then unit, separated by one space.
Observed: 36.8 mm
